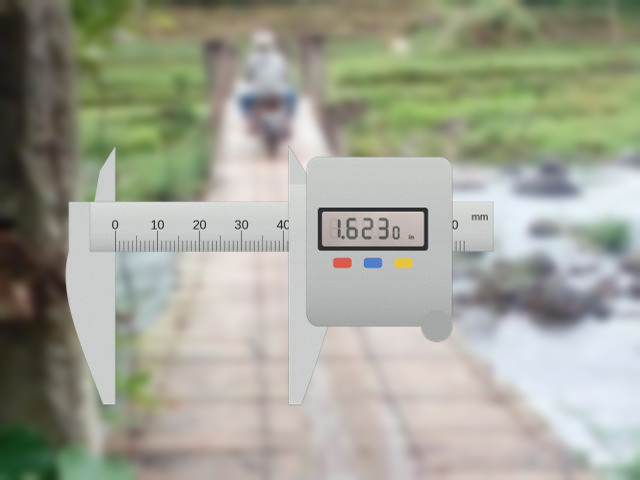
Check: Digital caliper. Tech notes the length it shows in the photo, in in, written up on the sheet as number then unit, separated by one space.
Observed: 1.6230 in
